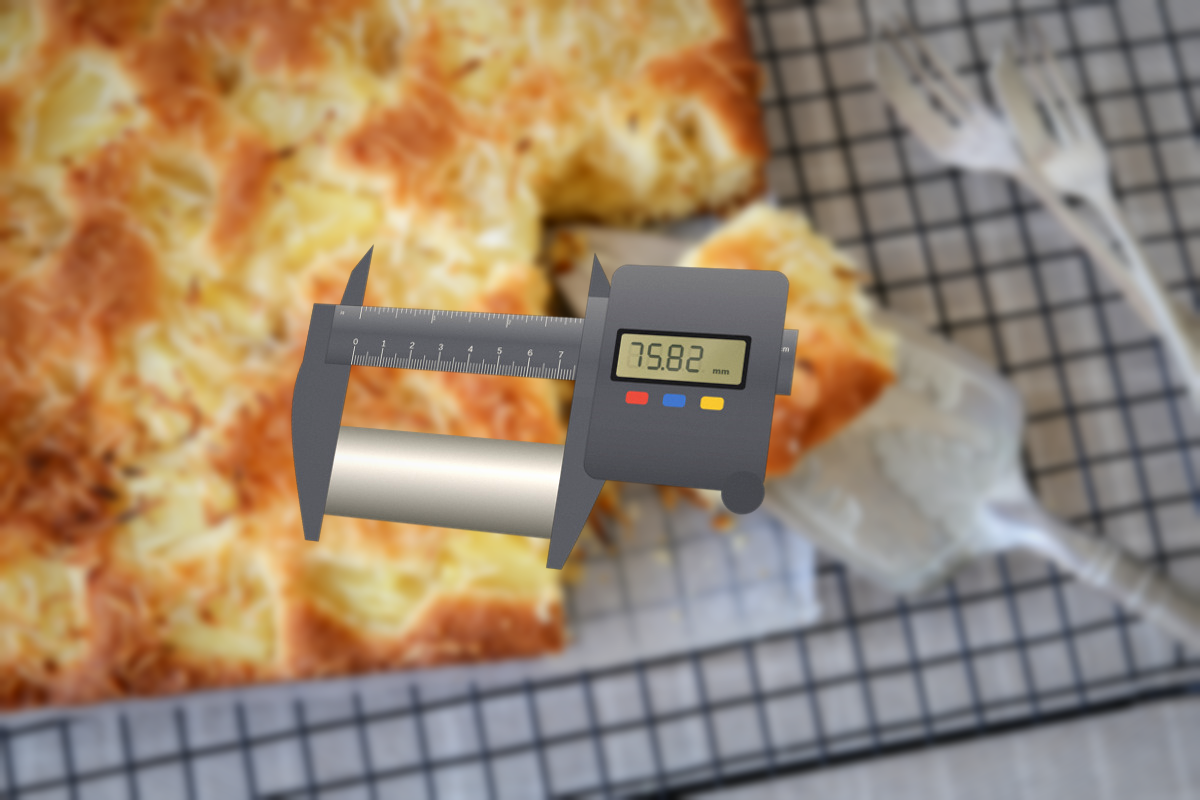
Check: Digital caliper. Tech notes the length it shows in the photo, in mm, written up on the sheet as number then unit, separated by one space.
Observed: 75.82 mm
